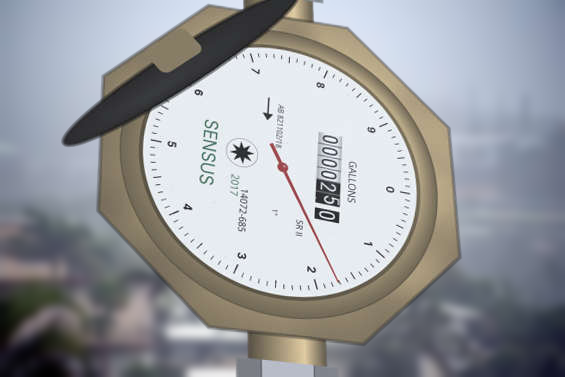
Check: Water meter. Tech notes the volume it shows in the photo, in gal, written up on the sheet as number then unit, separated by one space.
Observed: 251.7 gal
